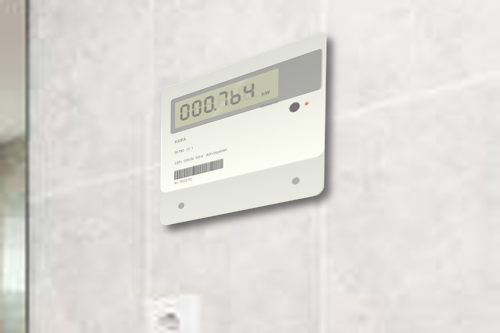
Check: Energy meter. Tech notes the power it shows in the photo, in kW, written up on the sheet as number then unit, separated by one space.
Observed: 0.764 kW
